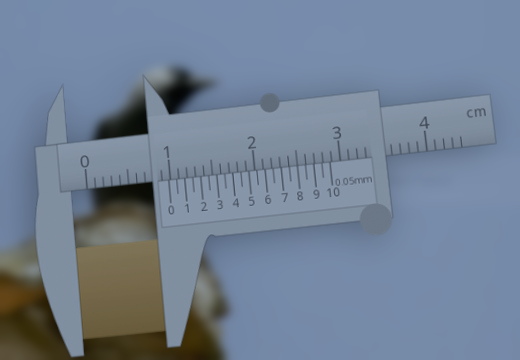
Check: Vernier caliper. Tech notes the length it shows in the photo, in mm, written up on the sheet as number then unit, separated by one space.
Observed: 9.8 mm
